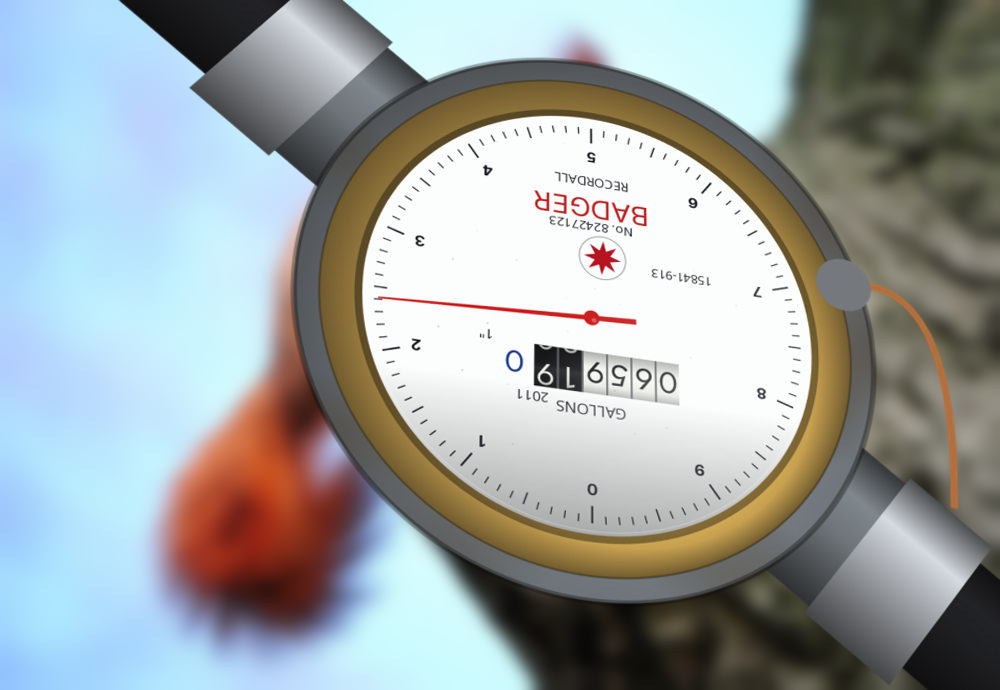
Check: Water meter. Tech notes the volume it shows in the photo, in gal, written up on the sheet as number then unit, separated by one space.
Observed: 659192.4 gal
